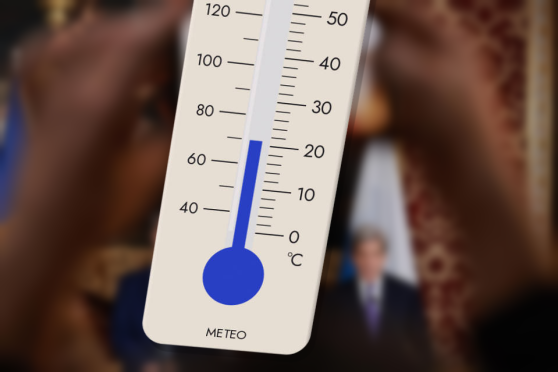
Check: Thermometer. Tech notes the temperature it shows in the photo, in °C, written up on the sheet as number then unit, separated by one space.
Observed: 21 °C
